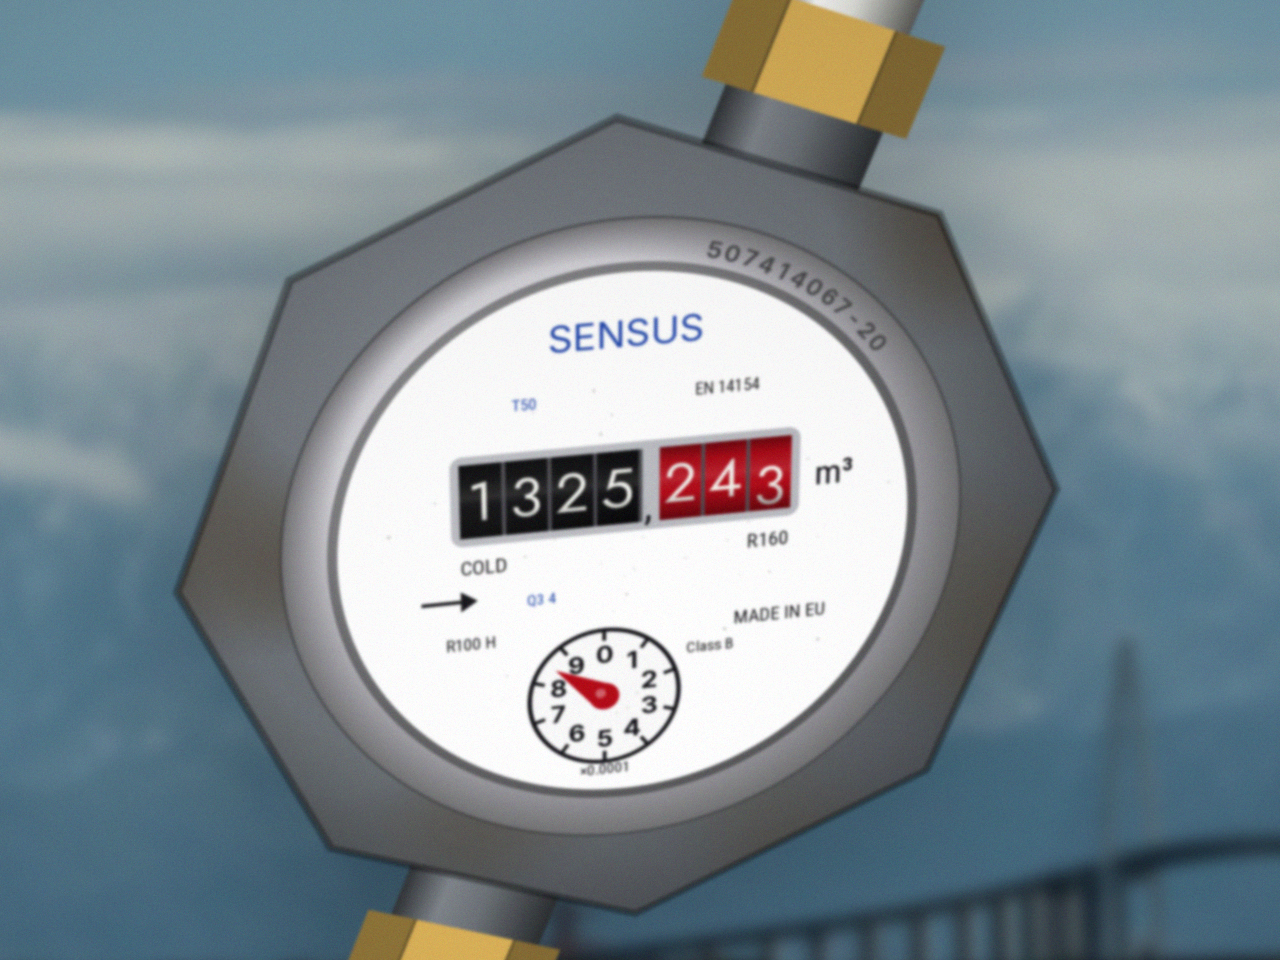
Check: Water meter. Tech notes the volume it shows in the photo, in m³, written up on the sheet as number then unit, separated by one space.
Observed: 1325.2428 m³
